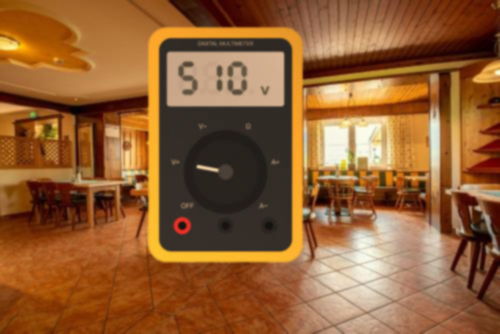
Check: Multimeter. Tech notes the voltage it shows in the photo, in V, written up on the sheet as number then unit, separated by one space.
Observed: 510 V
